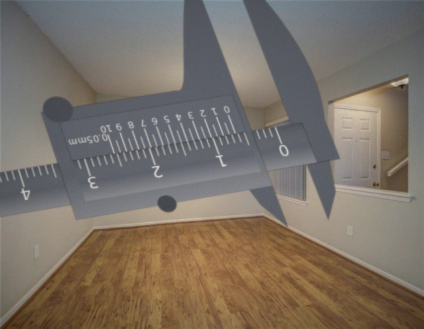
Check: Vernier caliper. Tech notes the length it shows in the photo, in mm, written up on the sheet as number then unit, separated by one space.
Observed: 6.4 mm
